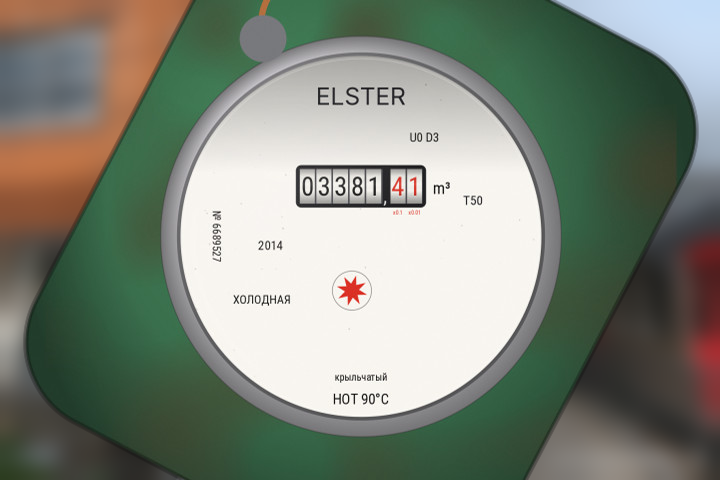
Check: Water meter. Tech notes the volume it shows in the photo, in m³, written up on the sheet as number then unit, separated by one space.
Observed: 3381.41 m³
